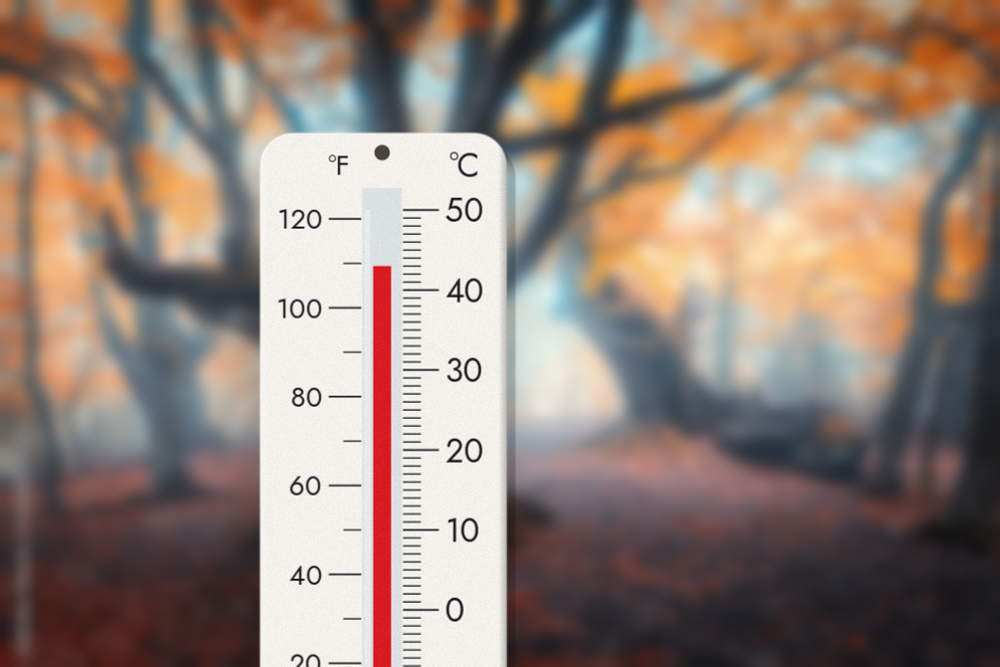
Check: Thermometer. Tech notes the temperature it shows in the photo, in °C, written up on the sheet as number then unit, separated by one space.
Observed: 43 °C
